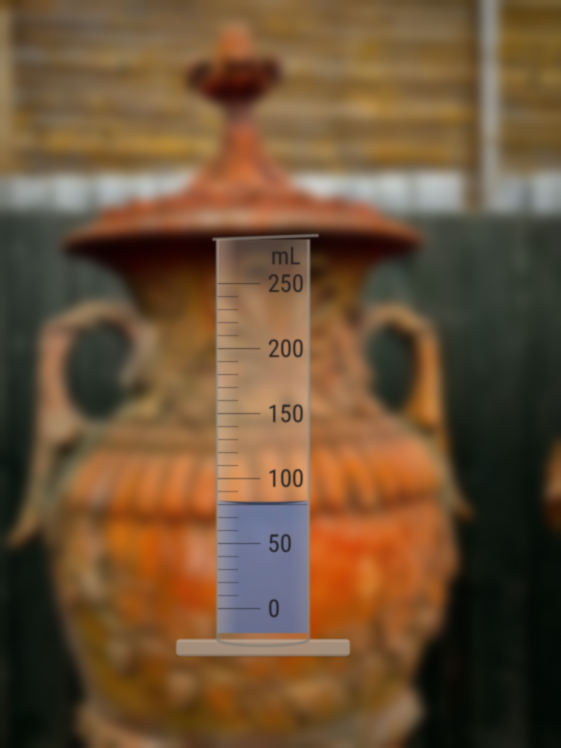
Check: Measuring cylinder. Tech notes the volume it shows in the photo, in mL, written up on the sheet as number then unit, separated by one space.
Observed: 80 mL
